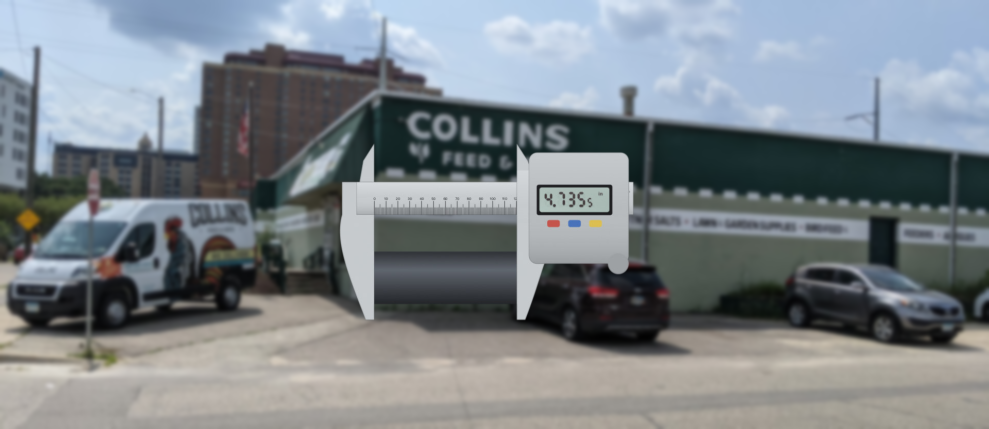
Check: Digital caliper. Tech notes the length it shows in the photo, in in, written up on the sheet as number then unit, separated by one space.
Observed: 4.7355 in
